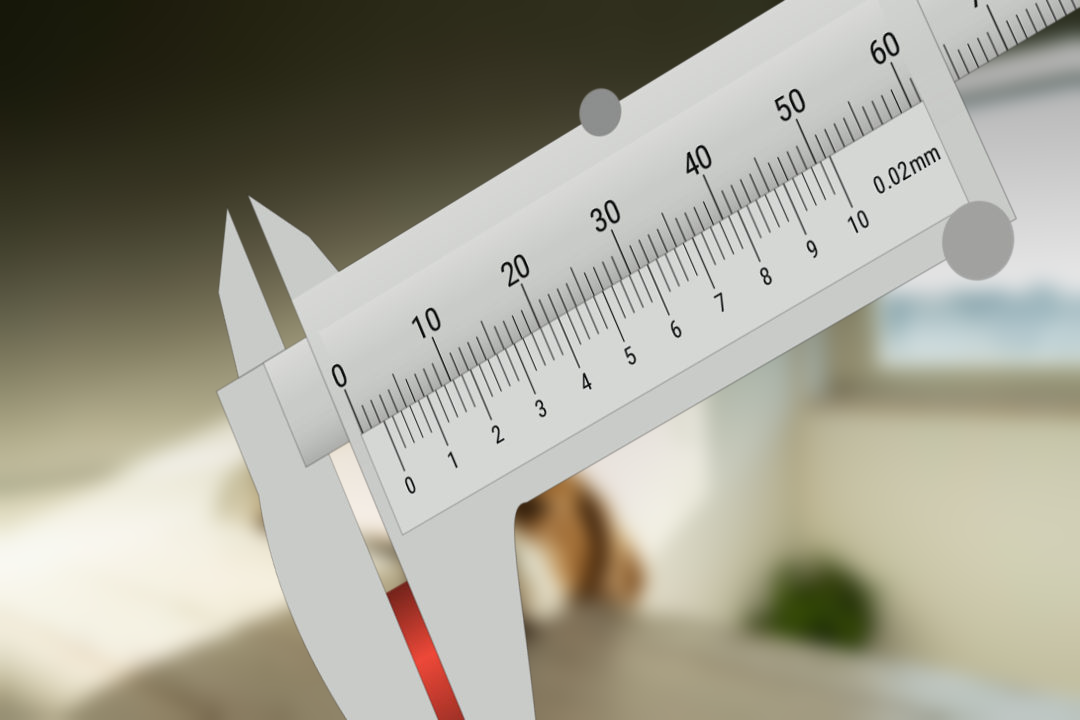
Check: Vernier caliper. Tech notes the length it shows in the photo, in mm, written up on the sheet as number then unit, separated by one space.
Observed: 2.4 mm
